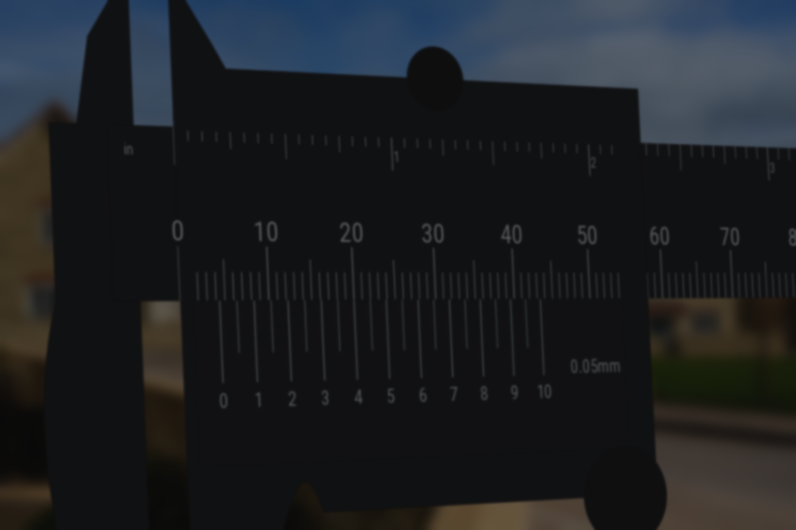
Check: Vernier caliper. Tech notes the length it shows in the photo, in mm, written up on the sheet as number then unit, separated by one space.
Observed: 4.4 mm
